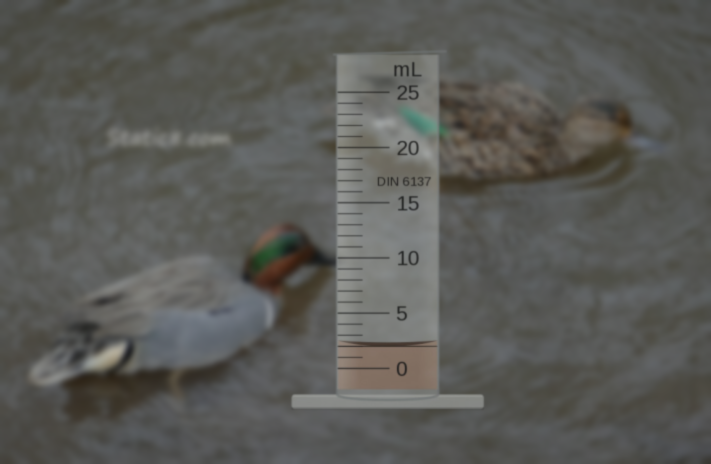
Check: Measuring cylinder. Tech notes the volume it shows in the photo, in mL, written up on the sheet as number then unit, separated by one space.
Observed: 2 mL
